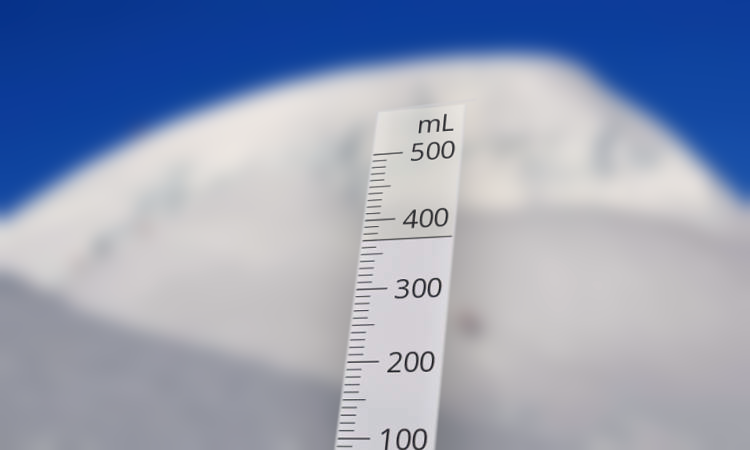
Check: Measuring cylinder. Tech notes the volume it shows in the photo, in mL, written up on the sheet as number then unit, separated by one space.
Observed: 370 mL
